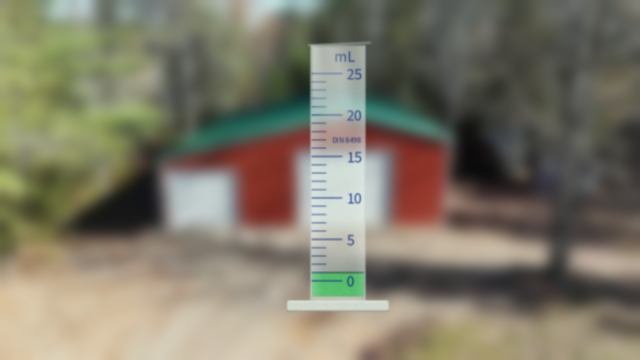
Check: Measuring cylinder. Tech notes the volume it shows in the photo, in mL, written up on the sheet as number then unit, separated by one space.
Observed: 1 mL
